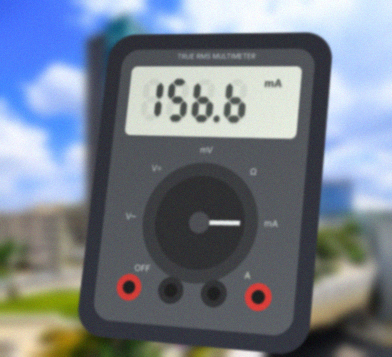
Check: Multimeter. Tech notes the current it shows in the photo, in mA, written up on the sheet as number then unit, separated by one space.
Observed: 156.6 mA
